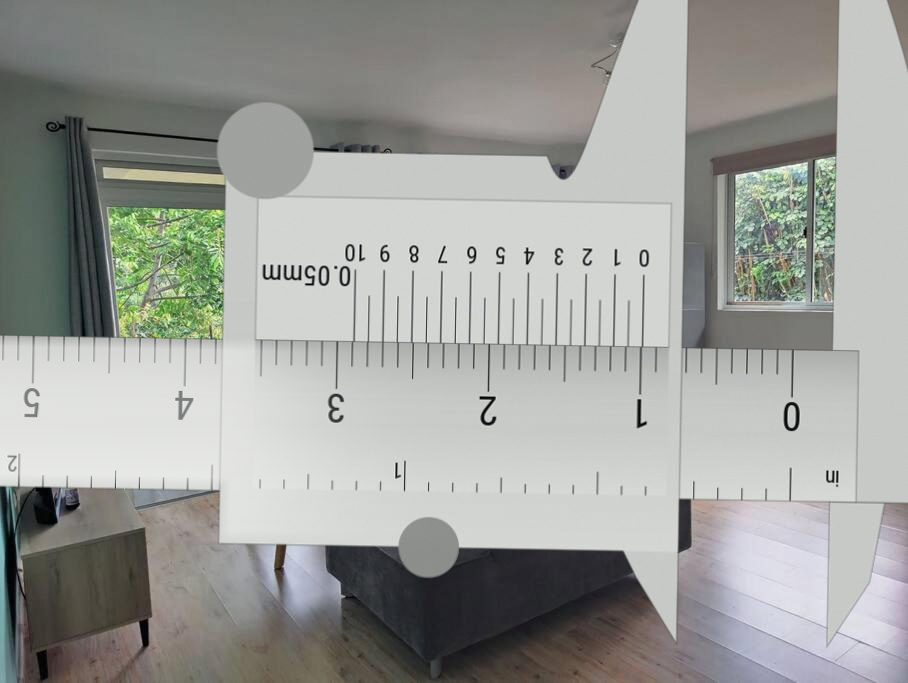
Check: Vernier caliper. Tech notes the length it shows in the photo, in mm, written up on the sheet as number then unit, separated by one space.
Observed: 9.9 mm
